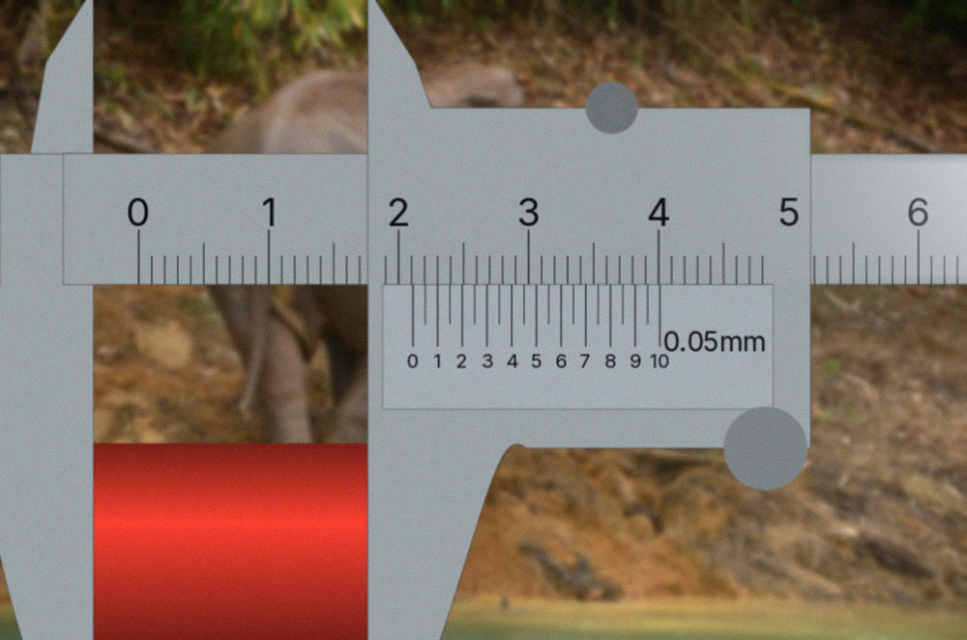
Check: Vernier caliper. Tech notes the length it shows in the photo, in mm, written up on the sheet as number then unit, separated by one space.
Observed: 21.1 mm
